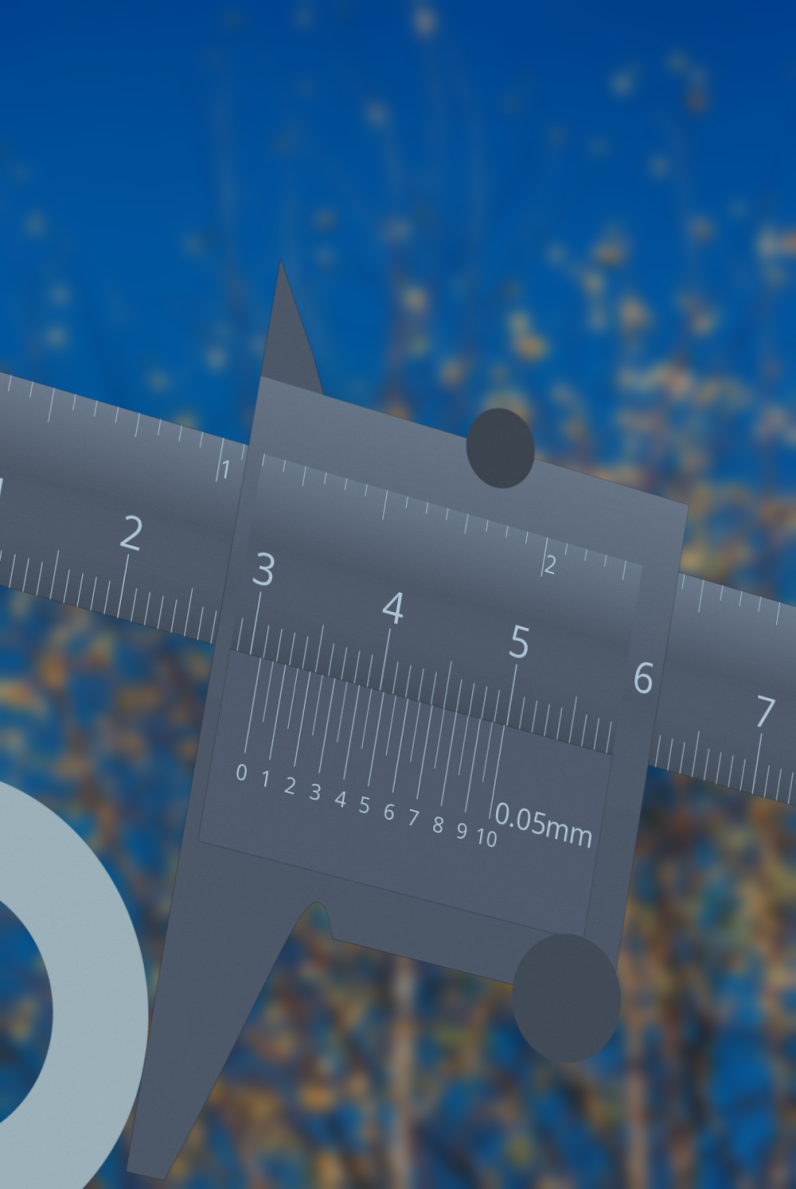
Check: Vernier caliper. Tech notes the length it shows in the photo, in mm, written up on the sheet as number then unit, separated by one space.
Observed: 30.8 mm
